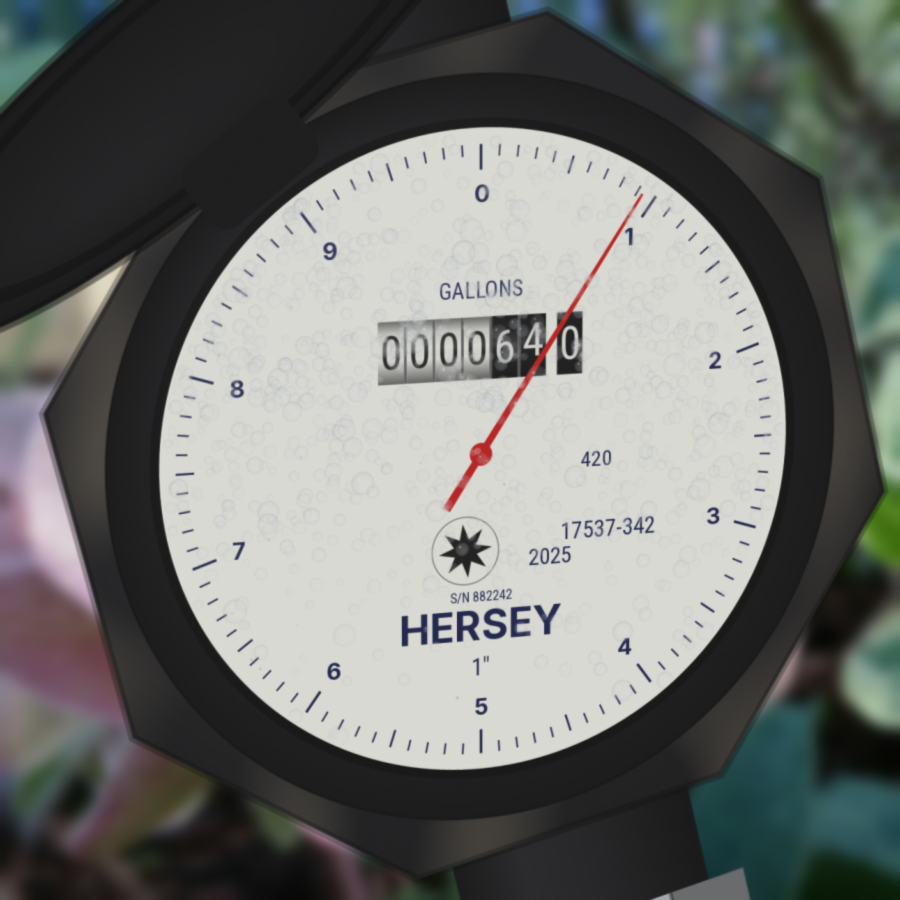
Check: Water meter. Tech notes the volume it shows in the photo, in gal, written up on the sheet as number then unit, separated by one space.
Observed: 640.9 gal
